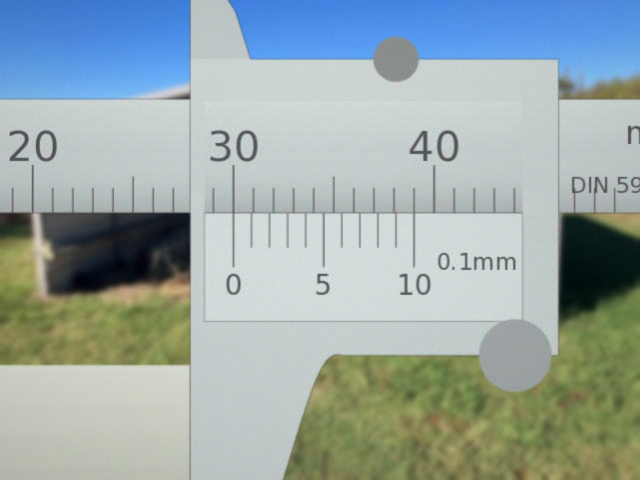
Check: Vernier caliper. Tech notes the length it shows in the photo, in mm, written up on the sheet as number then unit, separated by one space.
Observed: 30.0 mm
